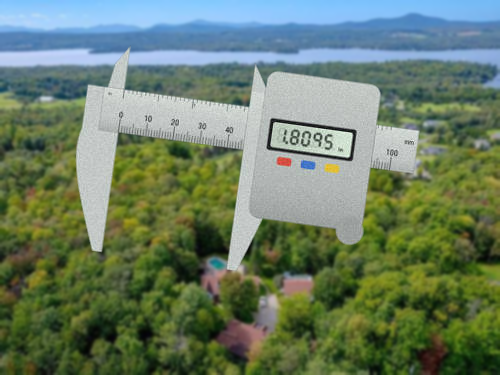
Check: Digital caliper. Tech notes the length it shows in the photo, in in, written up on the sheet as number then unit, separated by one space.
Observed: 1.8095 in
